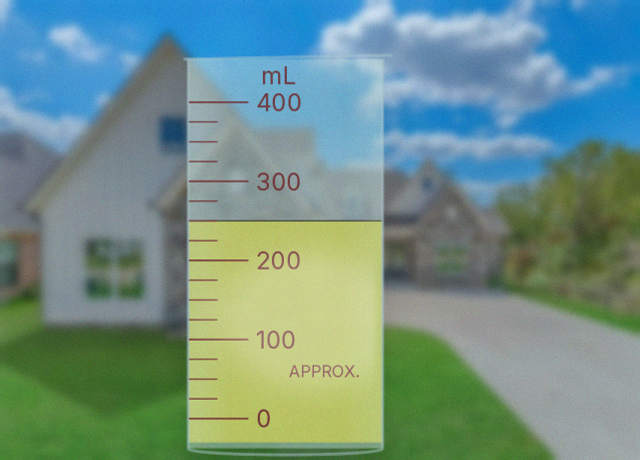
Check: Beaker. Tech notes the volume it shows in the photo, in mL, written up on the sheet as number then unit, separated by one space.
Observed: 250 mL
